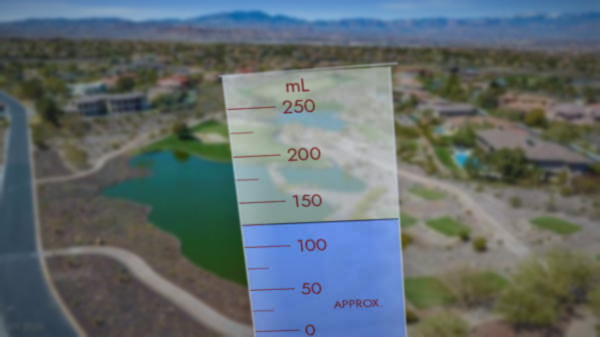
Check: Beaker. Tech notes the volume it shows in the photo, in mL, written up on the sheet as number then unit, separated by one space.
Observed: 125 mL
